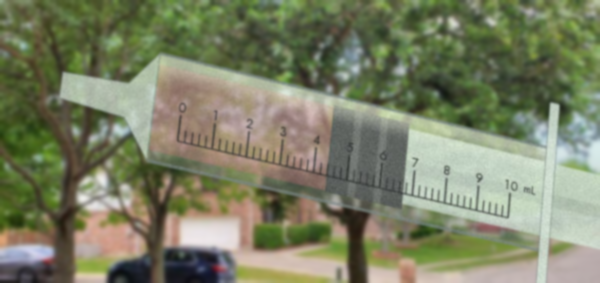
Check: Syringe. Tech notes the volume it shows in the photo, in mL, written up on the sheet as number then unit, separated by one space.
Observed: 4.4 mL
